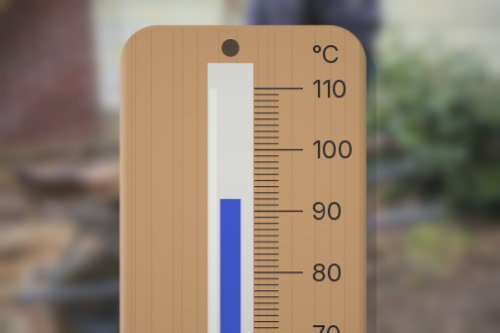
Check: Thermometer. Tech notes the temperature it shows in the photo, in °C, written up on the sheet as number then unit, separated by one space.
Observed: 92 °C
